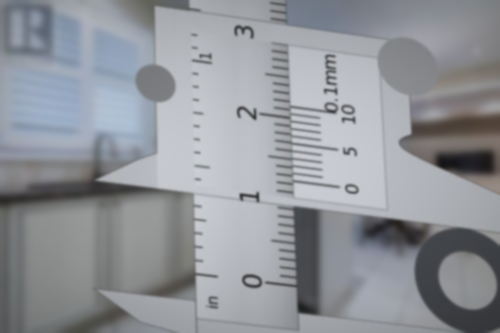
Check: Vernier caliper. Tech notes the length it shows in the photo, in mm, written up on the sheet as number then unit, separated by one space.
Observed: 12.4 mm
